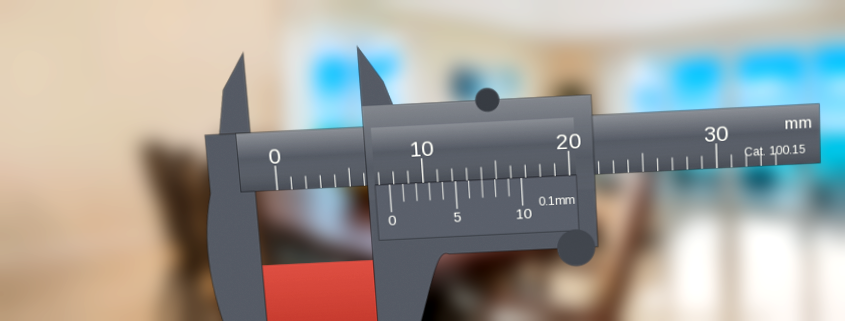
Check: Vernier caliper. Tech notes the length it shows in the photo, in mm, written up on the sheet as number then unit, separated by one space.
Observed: 7.7 mm
